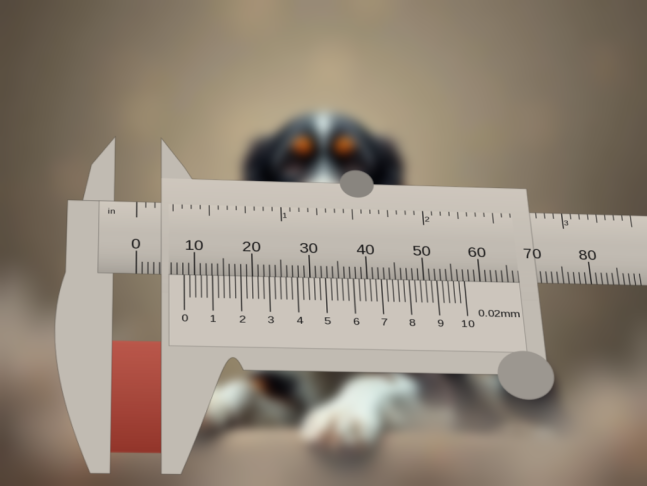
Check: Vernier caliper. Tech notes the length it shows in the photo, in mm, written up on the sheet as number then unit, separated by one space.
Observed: 8.2 mm
